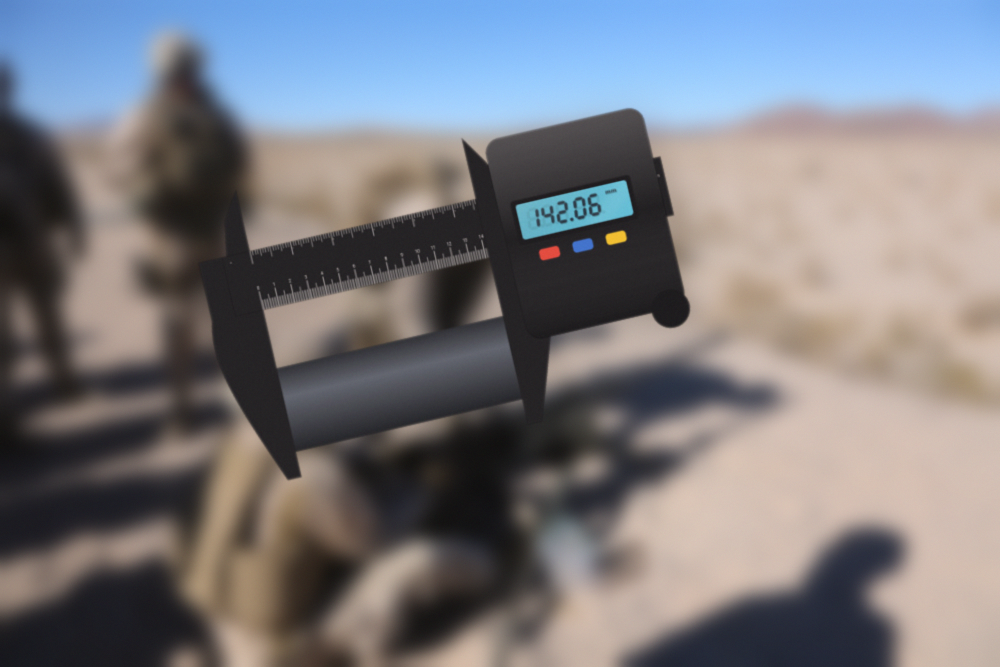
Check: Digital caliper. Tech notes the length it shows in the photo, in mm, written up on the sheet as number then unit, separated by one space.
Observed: 142.06 mm
